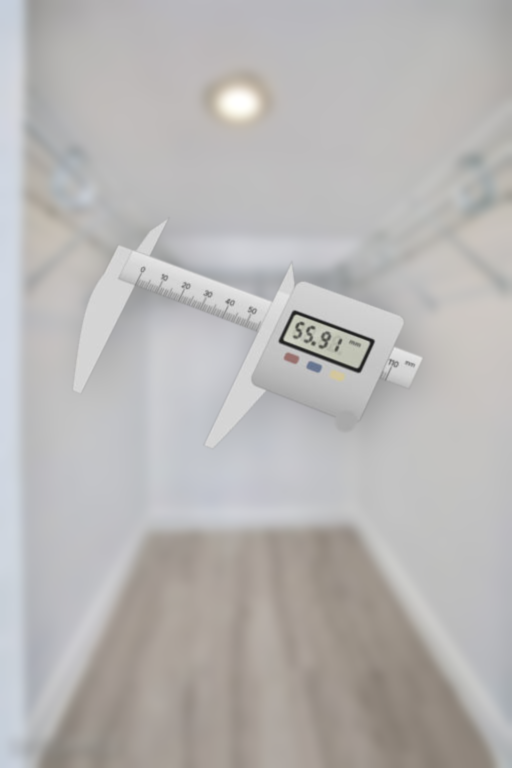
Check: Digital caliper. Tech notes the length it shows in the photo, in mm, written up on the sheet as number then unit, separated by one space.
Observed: 55.91 mm
